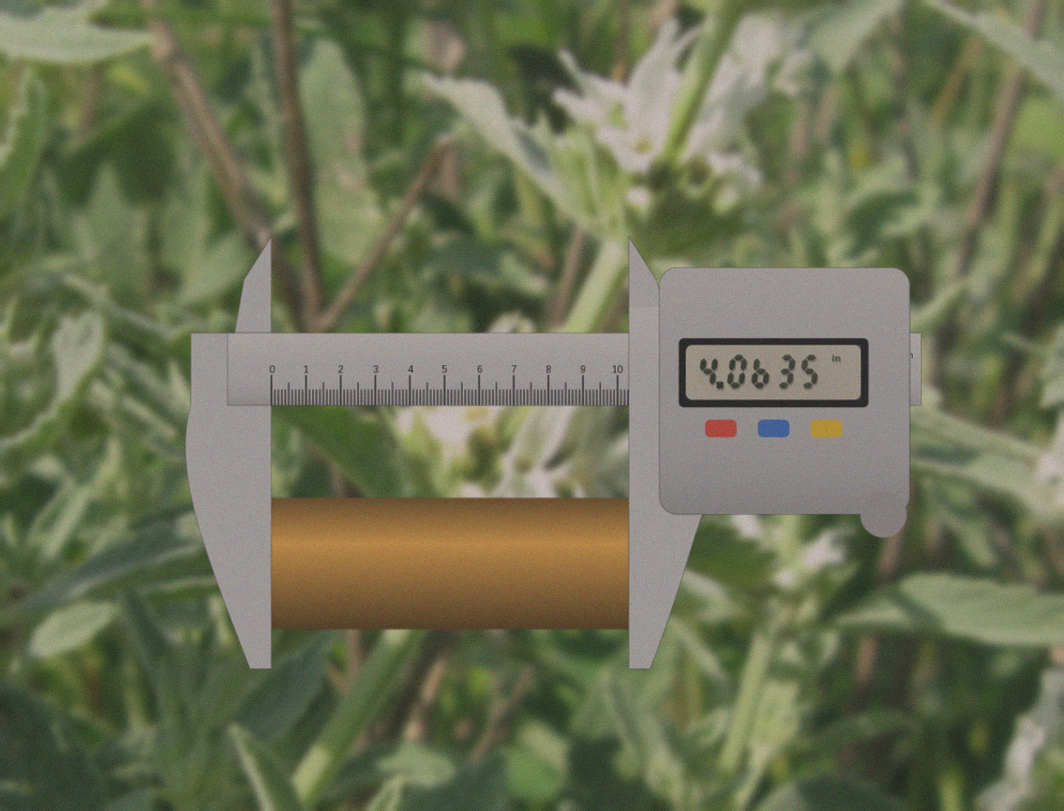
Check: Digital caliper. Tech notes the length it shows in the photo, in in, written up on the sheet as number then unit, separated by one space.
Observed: 4.0635 in
